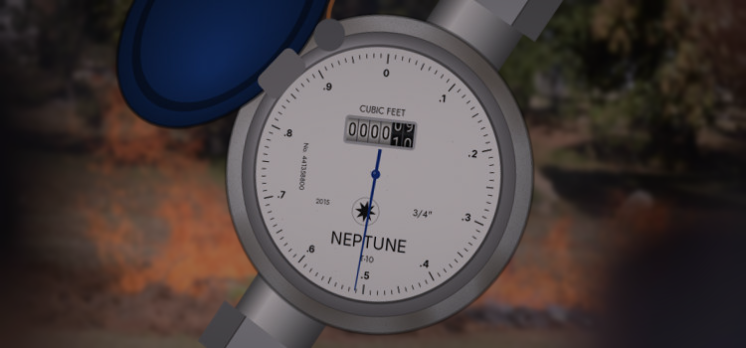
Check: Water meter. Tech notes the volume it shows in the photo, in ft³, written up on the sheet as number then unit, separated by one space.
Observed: 9.51 ft³
